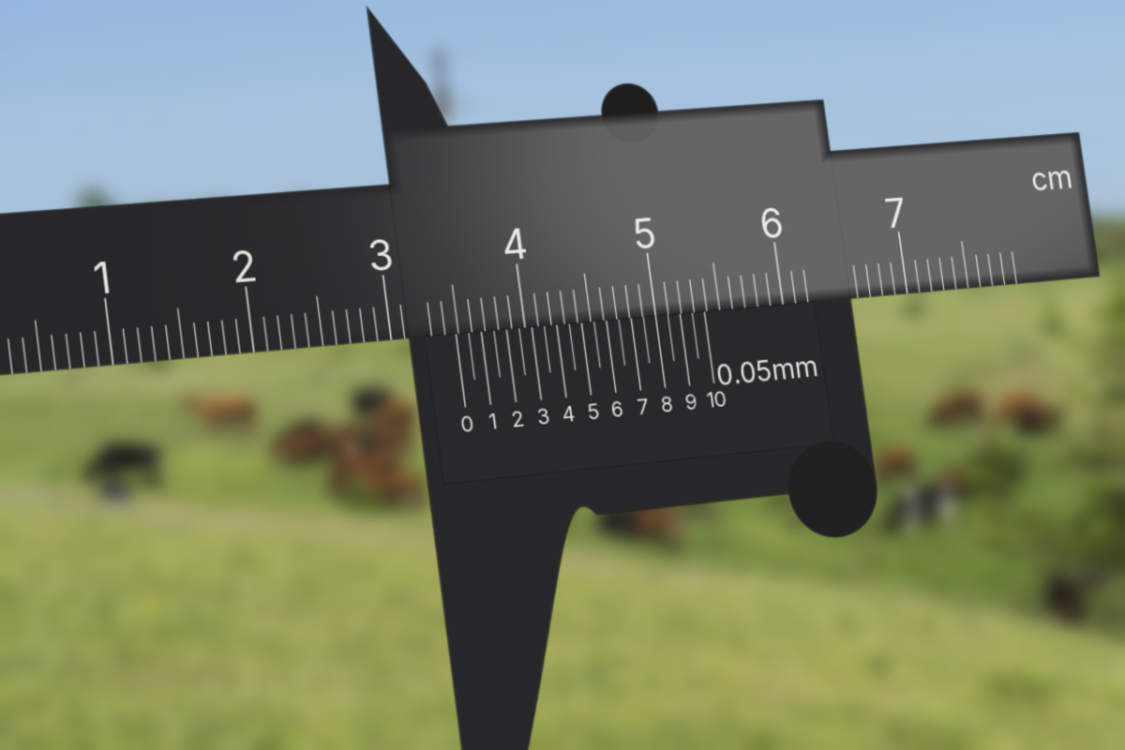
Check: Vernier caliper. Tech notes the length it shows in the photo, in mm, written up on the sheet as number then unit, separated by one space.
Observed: 34.8 mm
